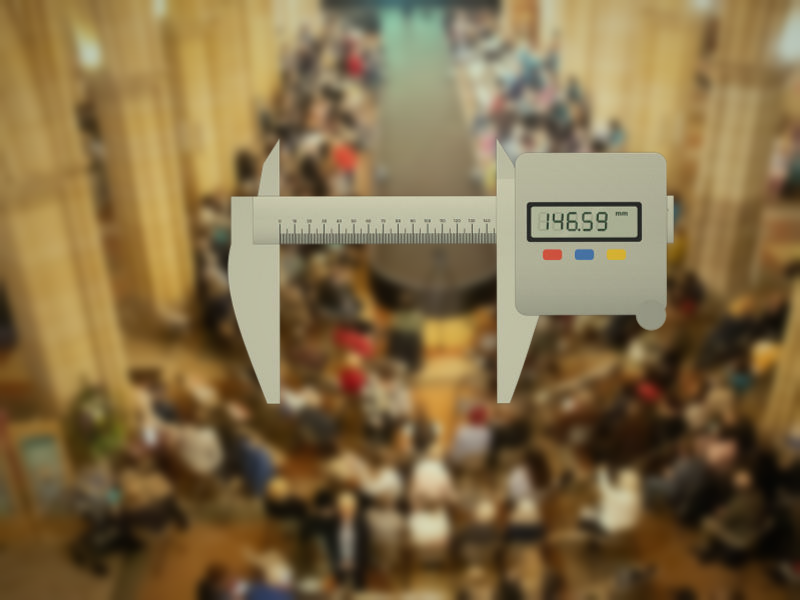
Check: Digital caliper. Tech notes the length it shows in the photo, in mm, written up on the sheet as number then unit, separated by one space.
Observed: 146.59 mm
